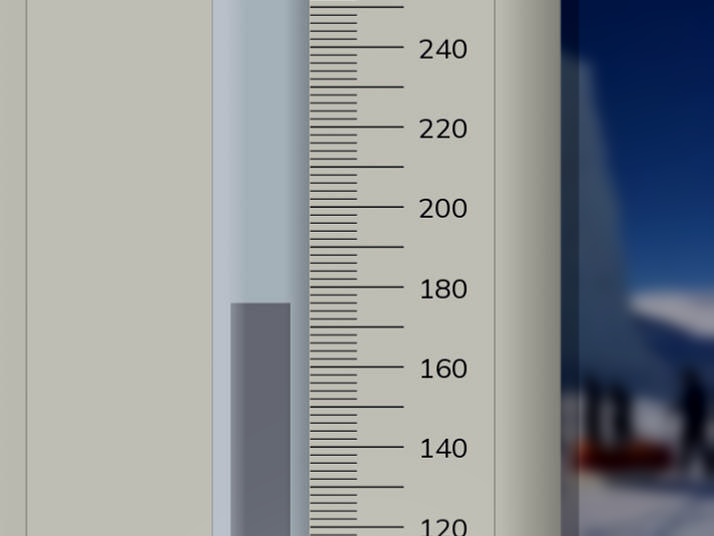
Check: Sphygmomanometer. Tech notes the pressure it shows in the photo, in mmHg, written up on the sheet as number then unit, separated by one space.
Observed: 176 mmHg
